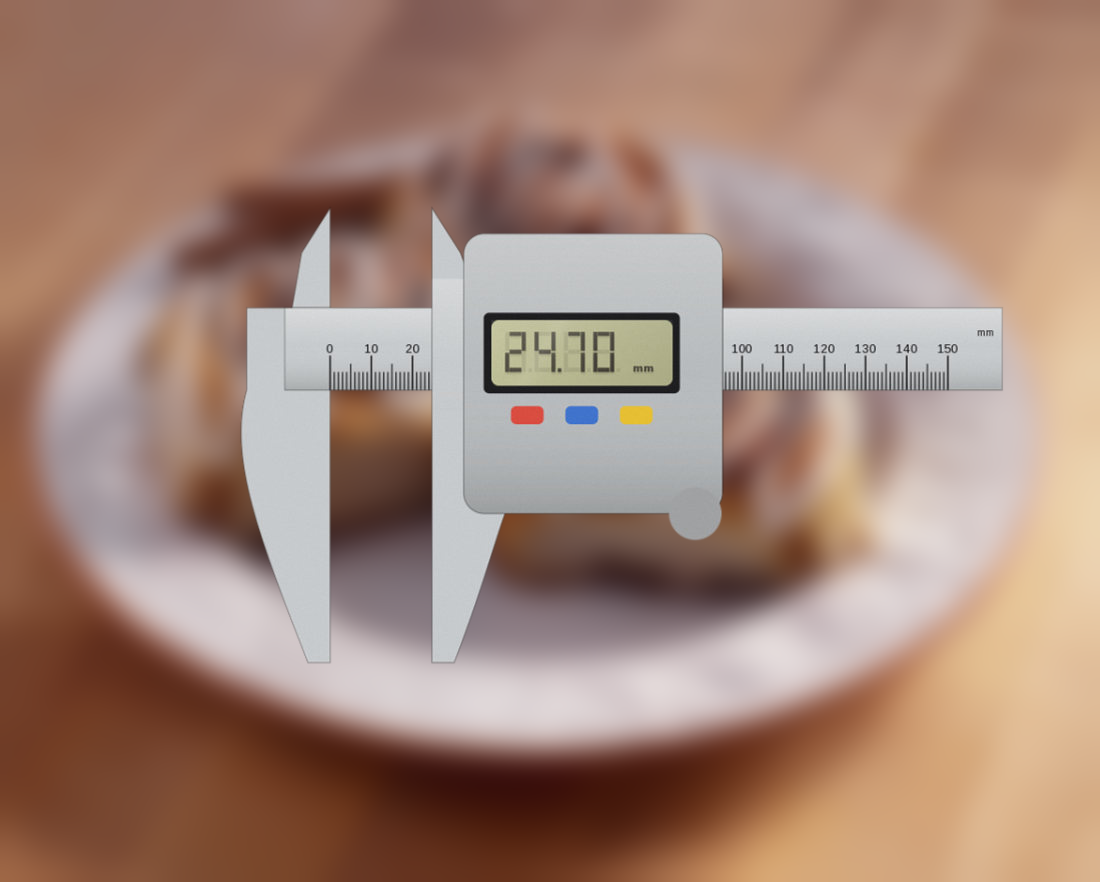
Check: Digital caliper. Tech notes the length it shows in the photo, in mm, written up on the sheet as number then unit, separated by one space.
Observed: 24.70 mm
